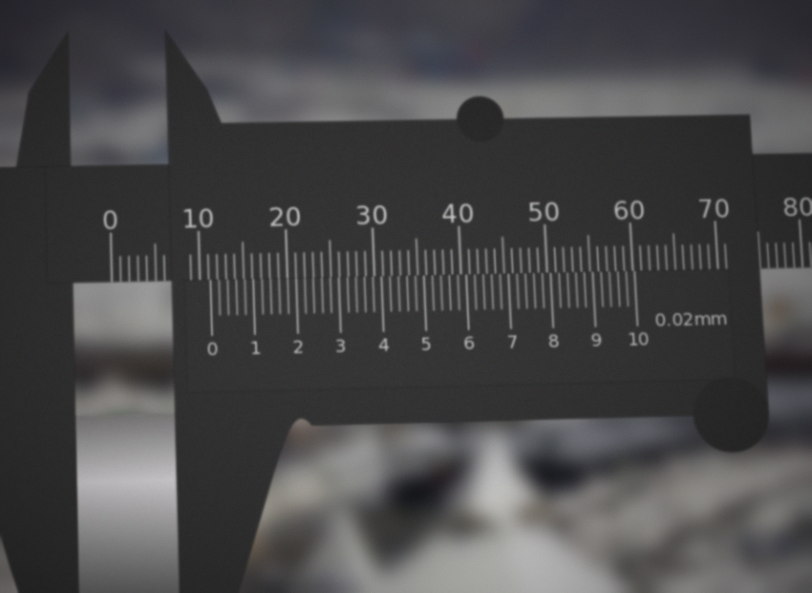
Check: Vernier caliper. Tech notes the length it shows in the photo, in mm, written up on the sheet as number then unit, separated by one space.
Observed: 11.2 mm
